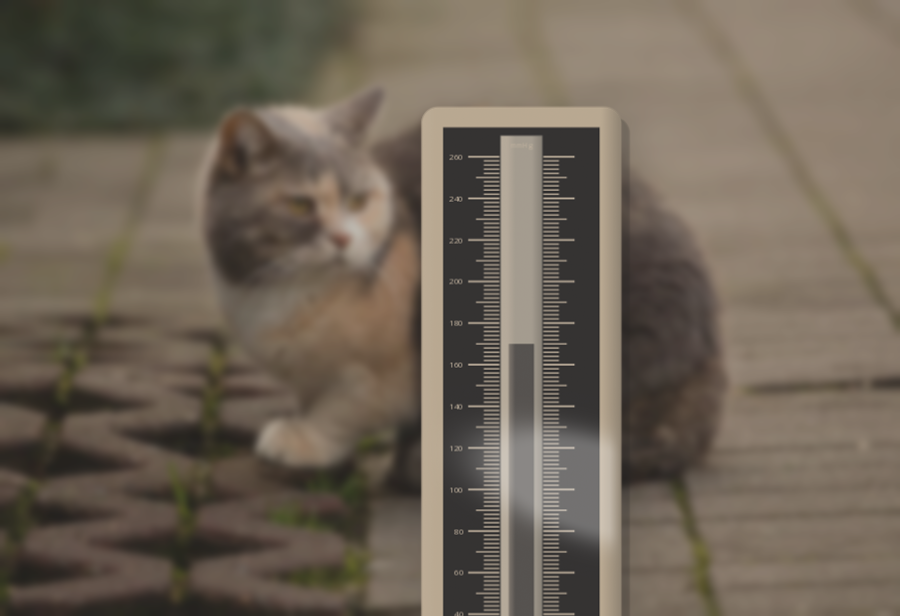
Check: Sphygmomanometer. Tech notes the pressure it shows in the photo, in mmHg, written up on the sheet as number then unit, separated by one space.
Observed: 170 mmHg
